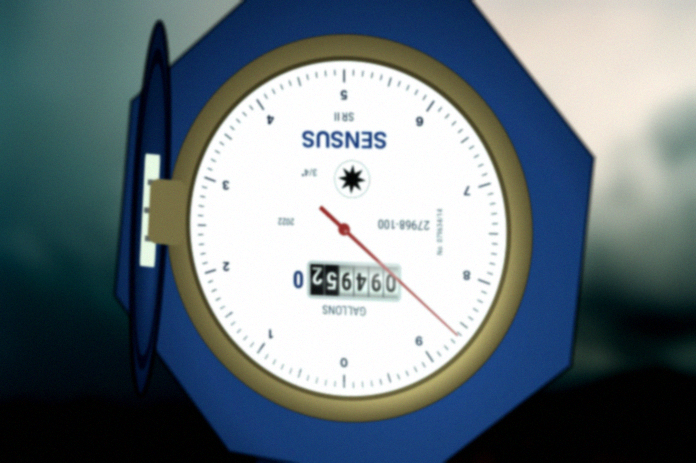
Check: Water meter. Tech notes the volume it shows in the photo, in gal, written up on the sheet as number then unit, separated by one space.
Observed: 949518.6 gal
